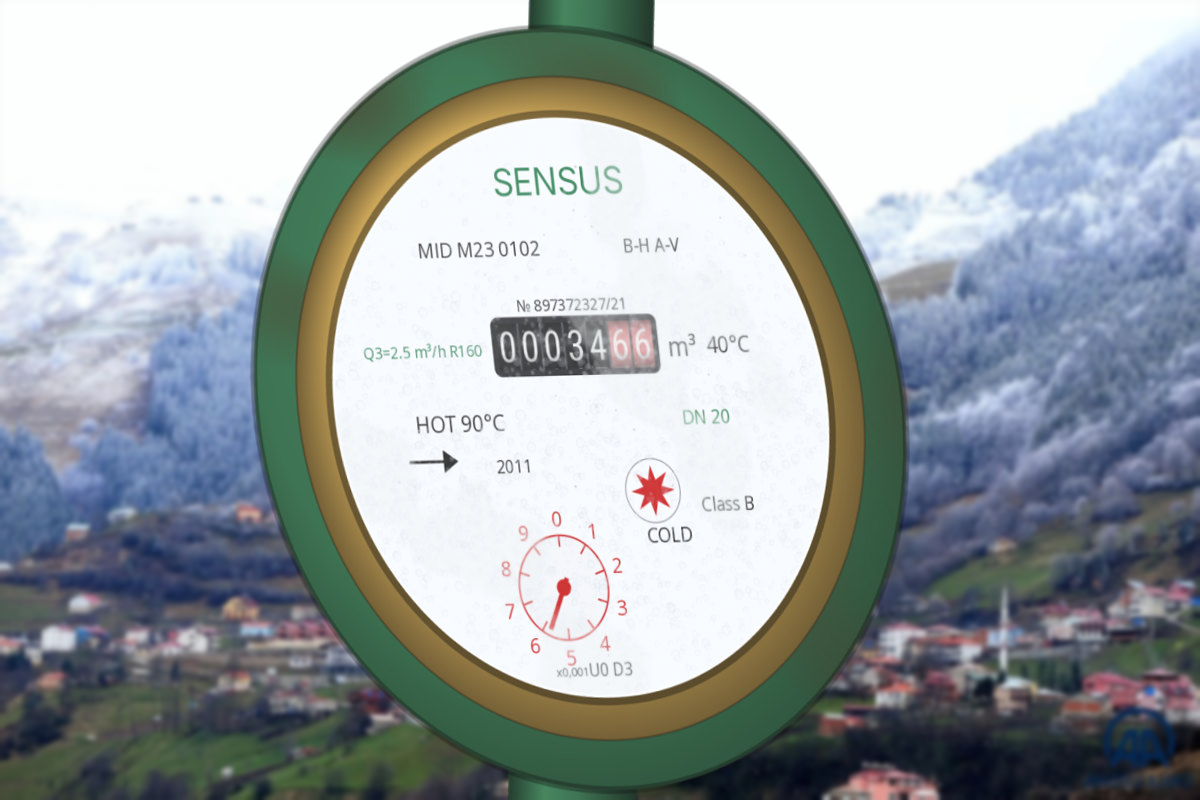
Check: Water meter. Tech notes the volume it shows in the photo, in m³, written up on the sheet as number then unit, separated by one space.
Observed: 34.665 m³
